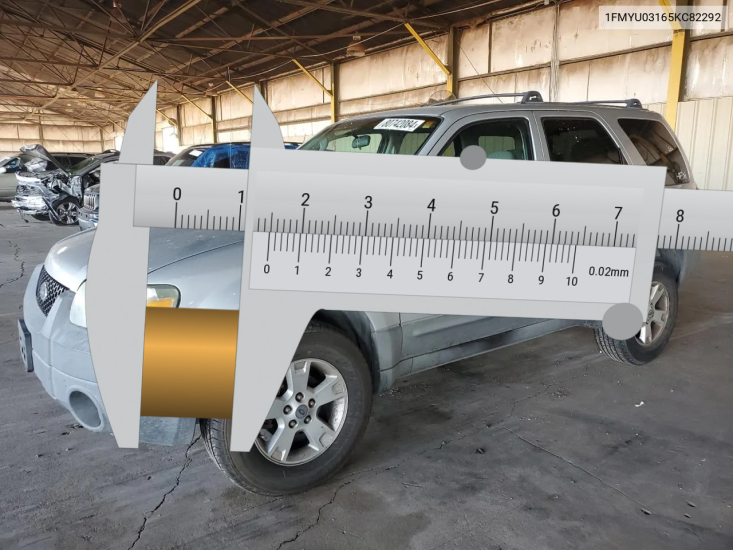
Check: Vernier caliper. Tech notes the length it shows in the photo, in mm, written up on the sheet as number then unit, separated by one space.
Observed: 14.8 mm
